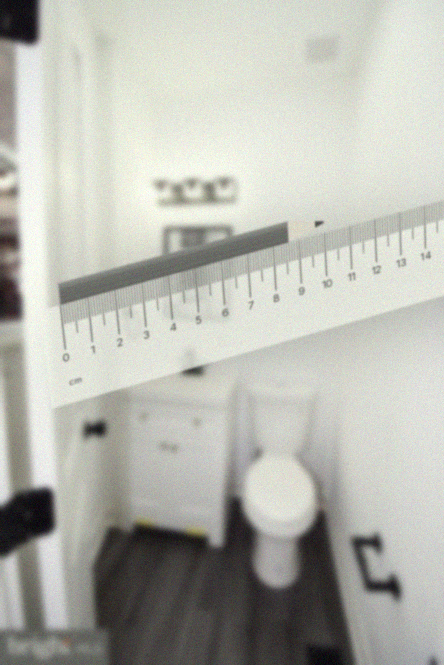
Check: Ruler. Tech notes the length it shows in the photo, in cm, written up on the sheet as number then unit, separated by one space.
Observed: 10 cm
